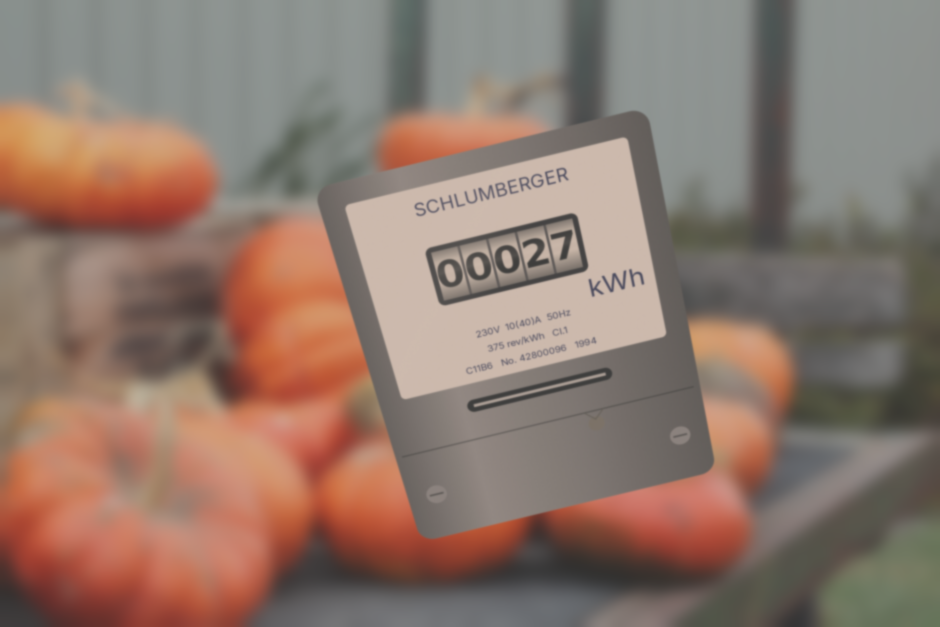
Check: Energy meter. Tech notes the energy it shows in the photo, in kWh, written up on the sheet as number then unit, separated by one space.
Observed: 27 kWh
